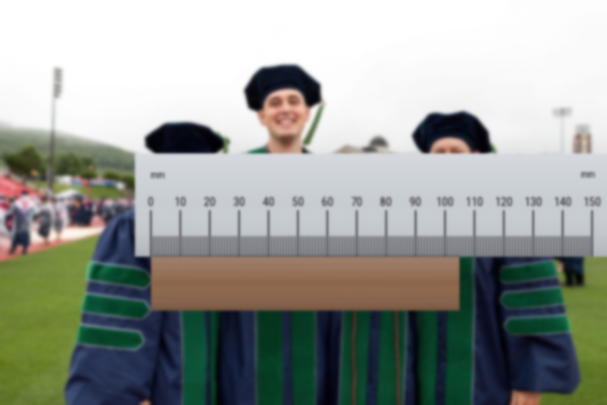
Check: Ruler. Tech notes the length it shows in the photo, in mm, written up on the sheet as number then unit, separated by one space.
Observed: 105 mm
